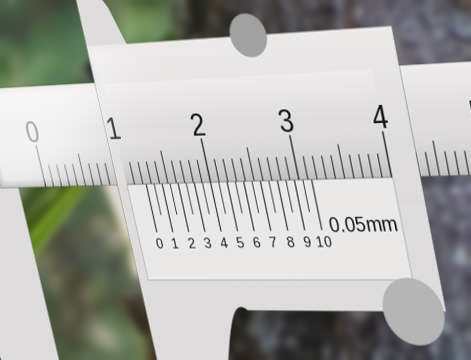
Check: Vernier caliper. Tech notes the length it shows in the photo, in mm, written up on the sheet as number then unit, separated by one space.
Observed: 12.4 mm
